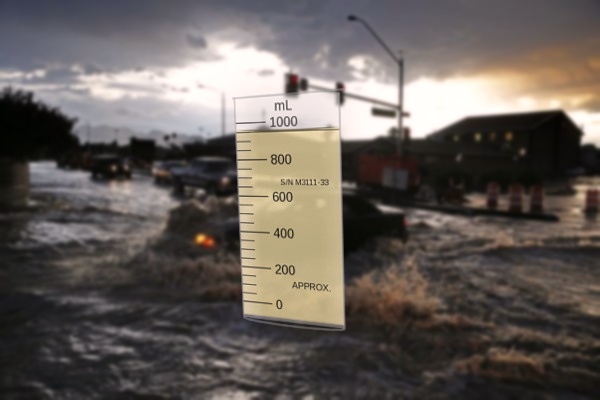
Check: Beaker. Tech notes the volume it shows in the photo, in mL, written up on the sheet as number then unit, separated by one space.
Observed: 950 mL
